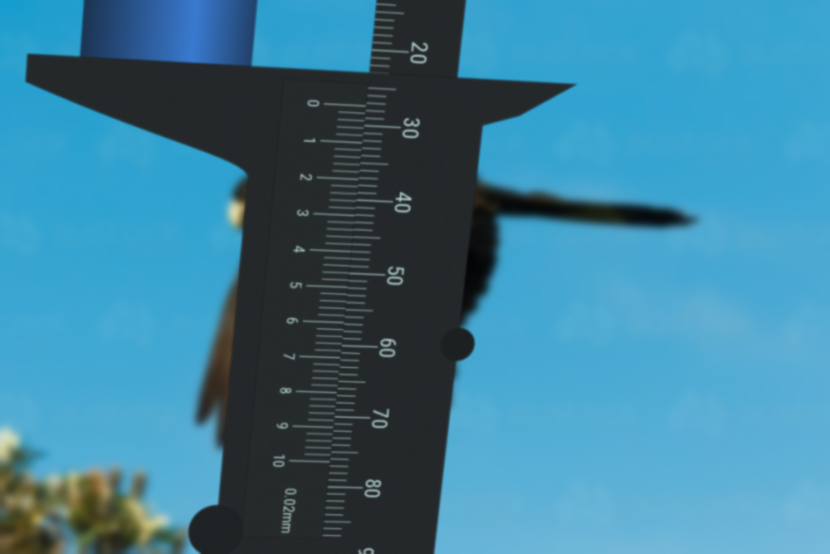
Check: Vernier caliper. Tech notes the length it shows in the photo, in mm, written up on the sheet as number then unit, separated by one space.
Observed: 27.4 mm
